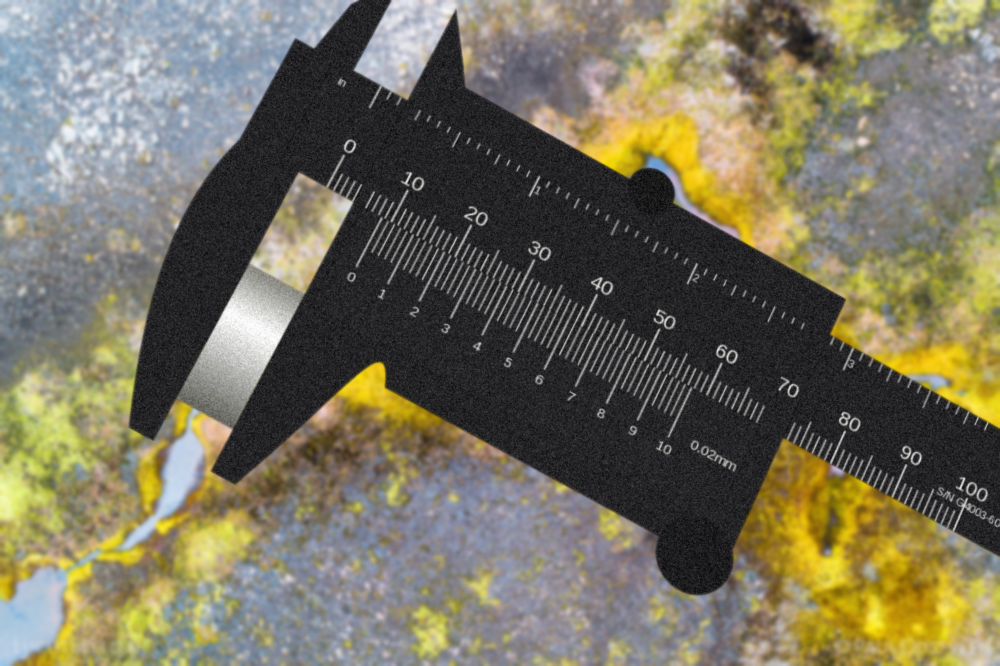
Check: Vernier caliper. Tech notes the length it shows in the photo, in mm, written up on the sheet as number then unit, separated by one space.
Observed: 8.6 mm
